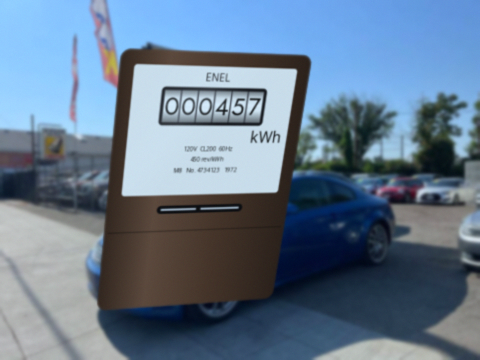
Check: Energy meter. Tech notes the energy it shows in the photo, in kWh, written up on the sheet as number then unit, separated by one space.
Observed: 457 kWh
